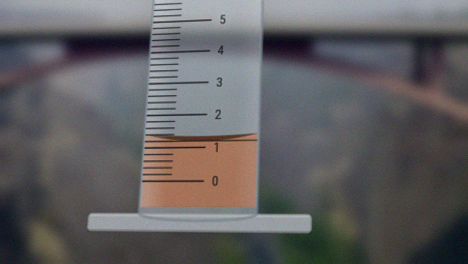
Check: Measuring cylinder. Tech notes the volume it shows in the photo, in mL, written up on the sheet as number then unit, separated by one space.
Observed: 1.2 mL
